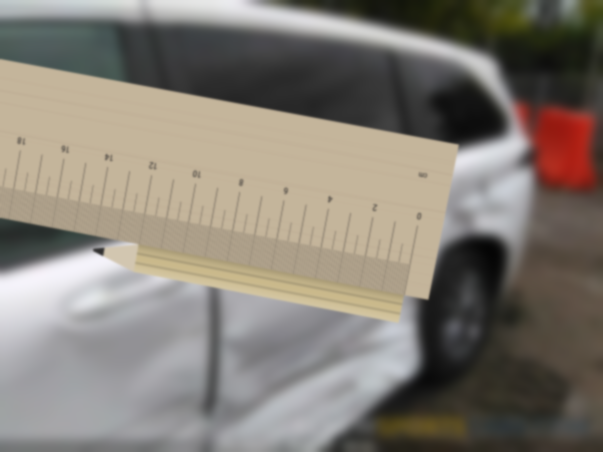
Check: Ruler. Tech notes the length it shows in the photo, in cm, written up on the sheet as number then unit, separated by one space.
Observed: 14 cm
